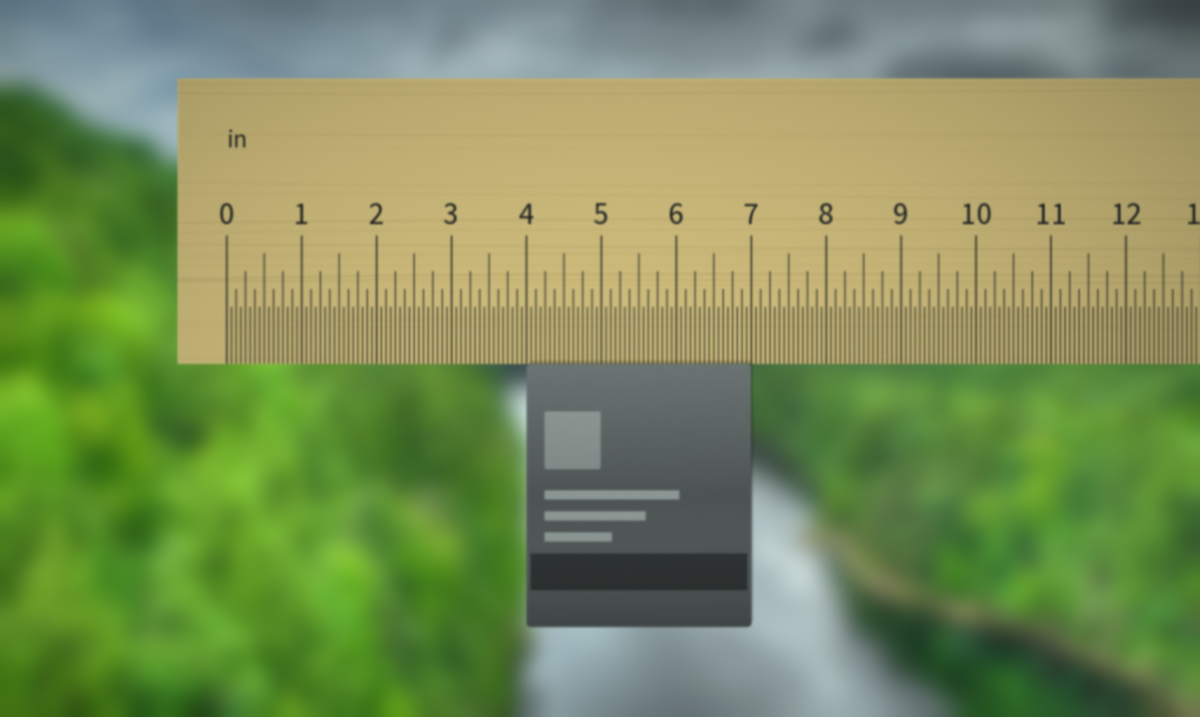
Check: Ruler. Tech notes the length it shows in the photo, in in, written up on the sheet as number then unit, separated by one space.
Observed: 3 in
